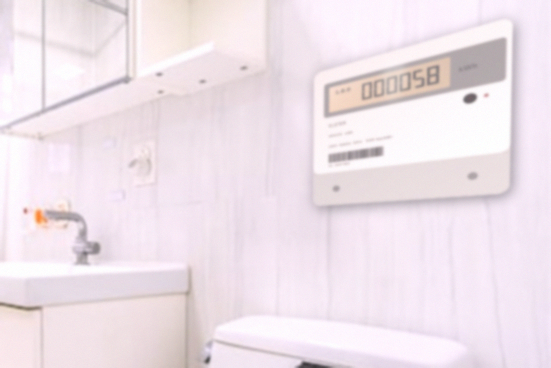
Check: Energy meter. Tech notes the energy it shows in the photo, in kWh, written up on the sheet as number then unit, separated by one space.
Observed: 58 kWh
